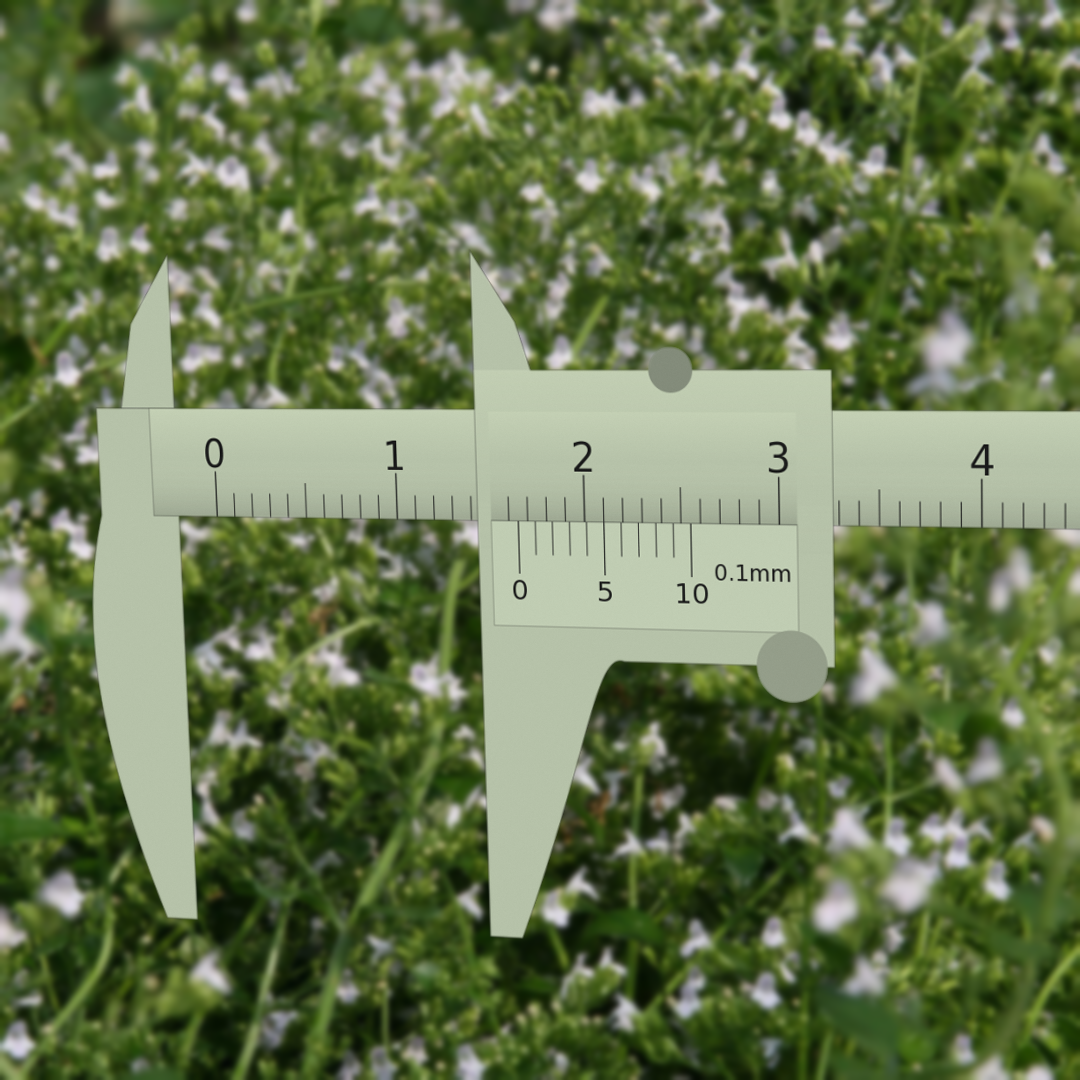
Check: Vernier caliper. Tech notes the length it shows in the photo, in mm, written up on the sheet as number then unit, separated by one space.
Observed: 16.5 mm
